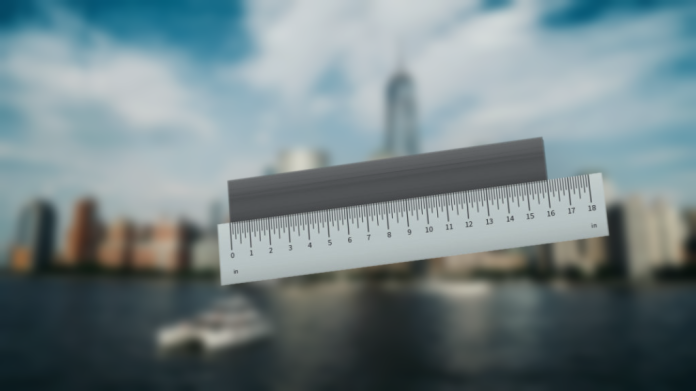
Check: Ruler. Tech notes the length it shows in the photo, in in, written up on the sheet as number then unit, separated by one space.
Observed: 16 in
